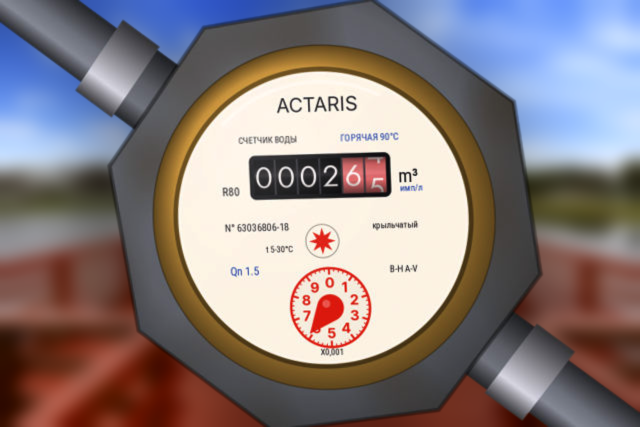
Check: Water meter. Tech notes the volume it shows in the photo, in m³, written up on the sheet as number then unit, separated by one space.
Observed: 2.646 m³
